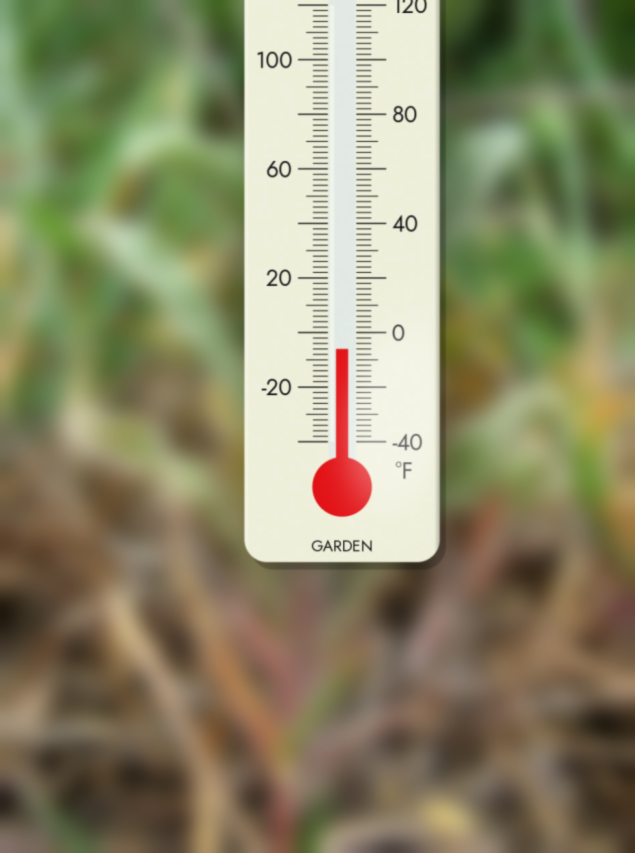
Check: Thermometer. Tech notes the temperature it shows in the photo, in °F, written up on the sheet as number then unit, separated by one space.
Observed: -6 °F
